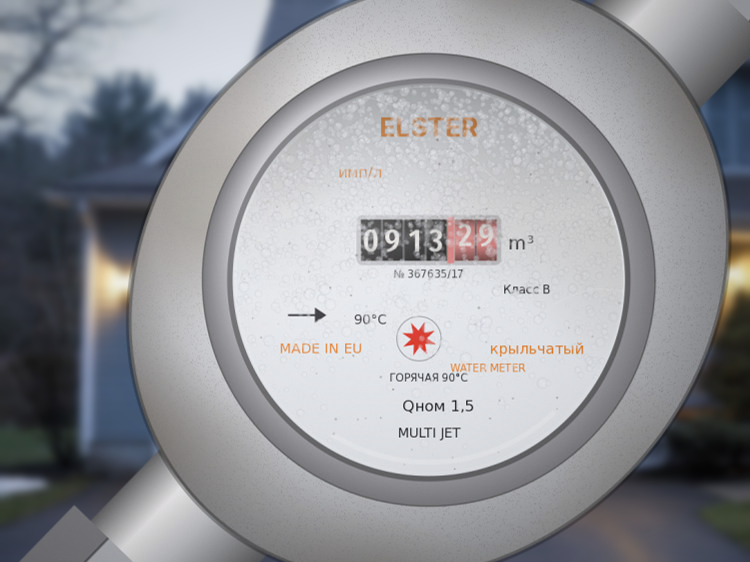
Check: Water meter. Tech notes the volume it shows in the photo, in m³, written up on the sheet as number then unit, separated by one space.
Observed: 913.29 m³
